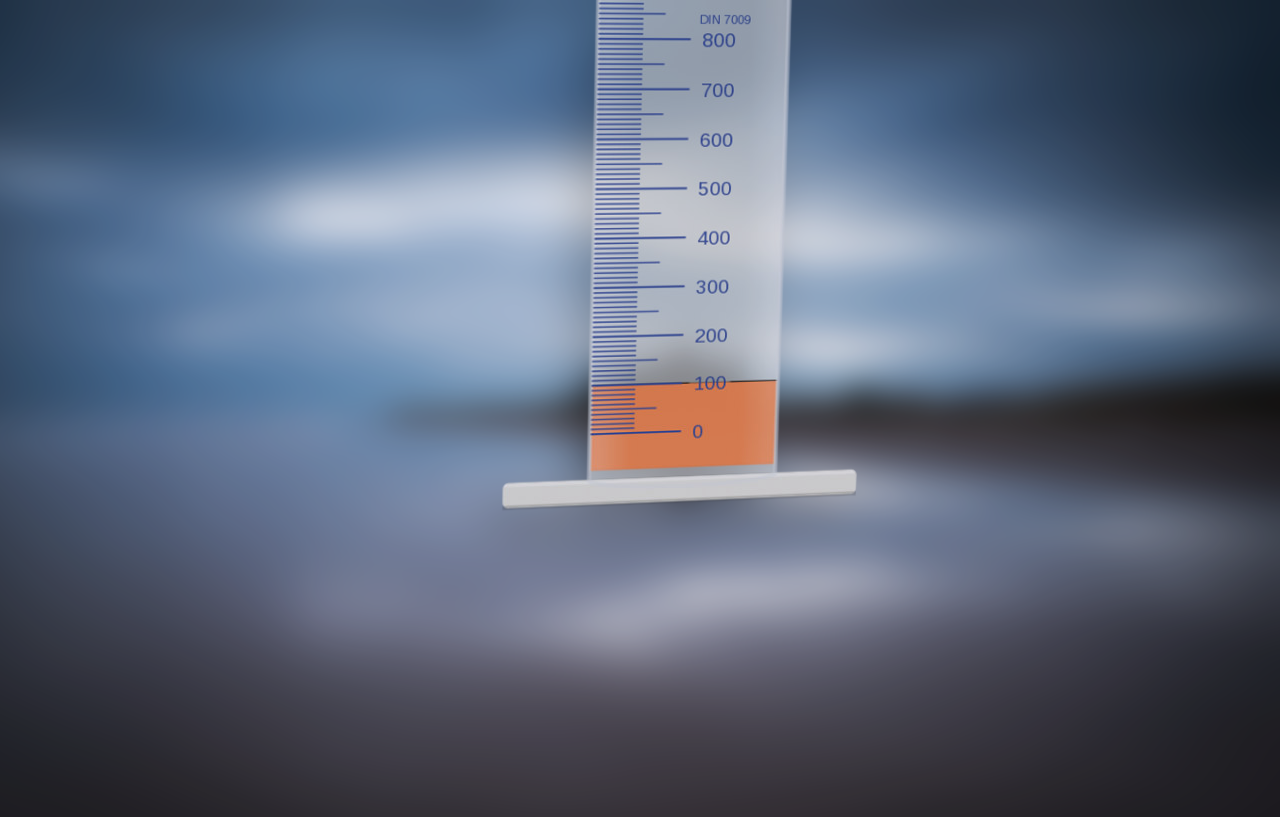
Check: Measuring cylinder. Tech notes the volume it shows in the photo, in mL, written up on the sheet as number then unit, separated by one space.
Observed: 100 mL
